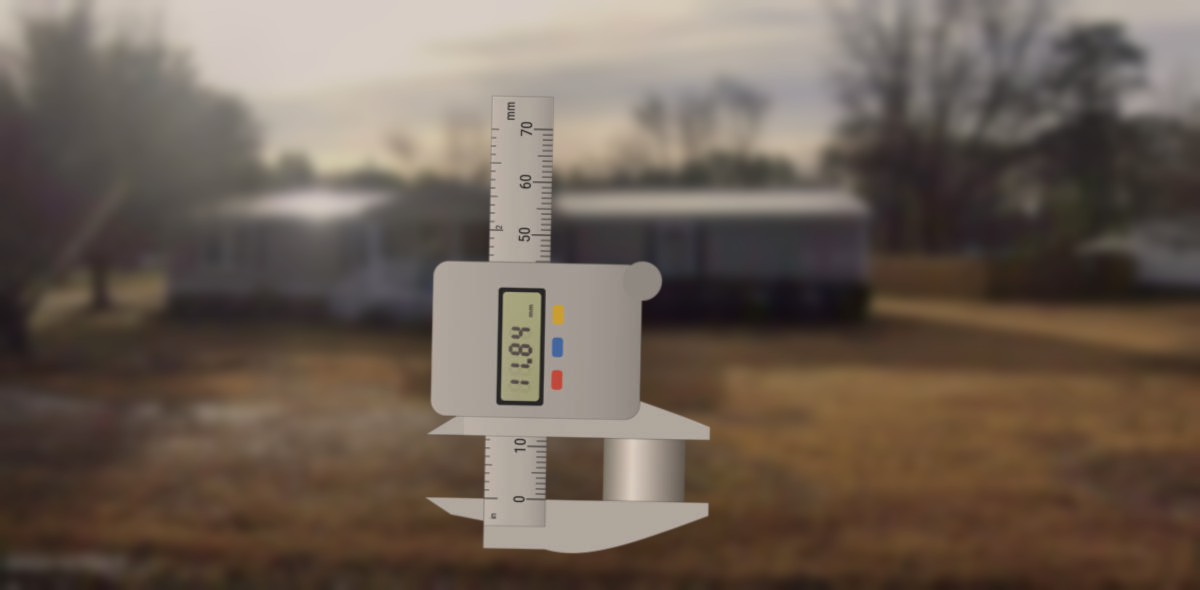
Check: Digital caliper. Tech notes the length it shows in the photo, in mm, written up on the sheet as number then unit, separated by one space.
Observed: 11.84 mm
